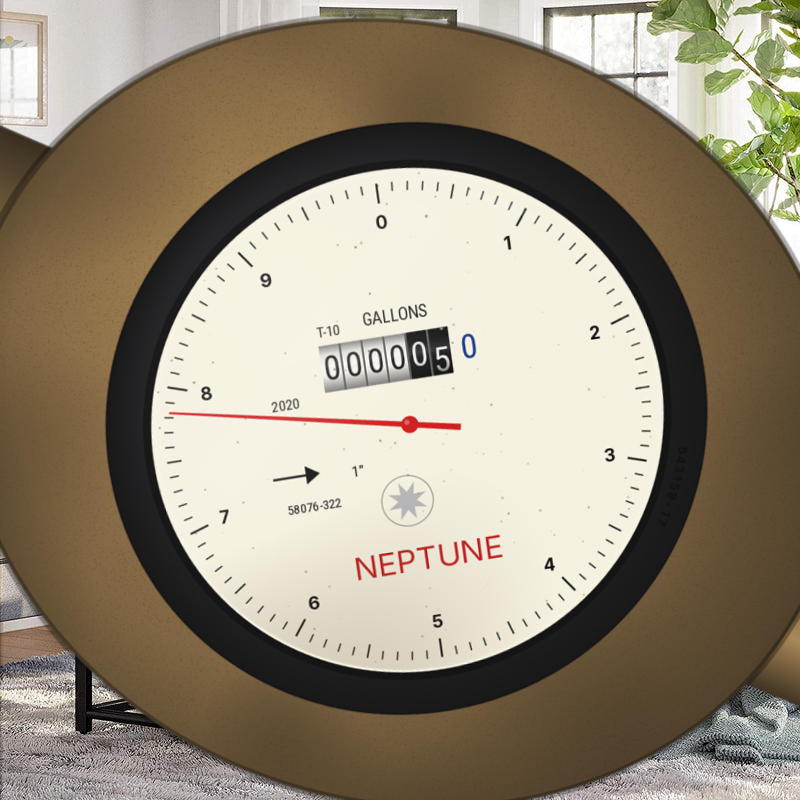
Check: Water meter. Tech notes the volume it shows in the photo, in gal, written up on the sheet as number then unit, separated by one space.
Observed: 47.8 gal
